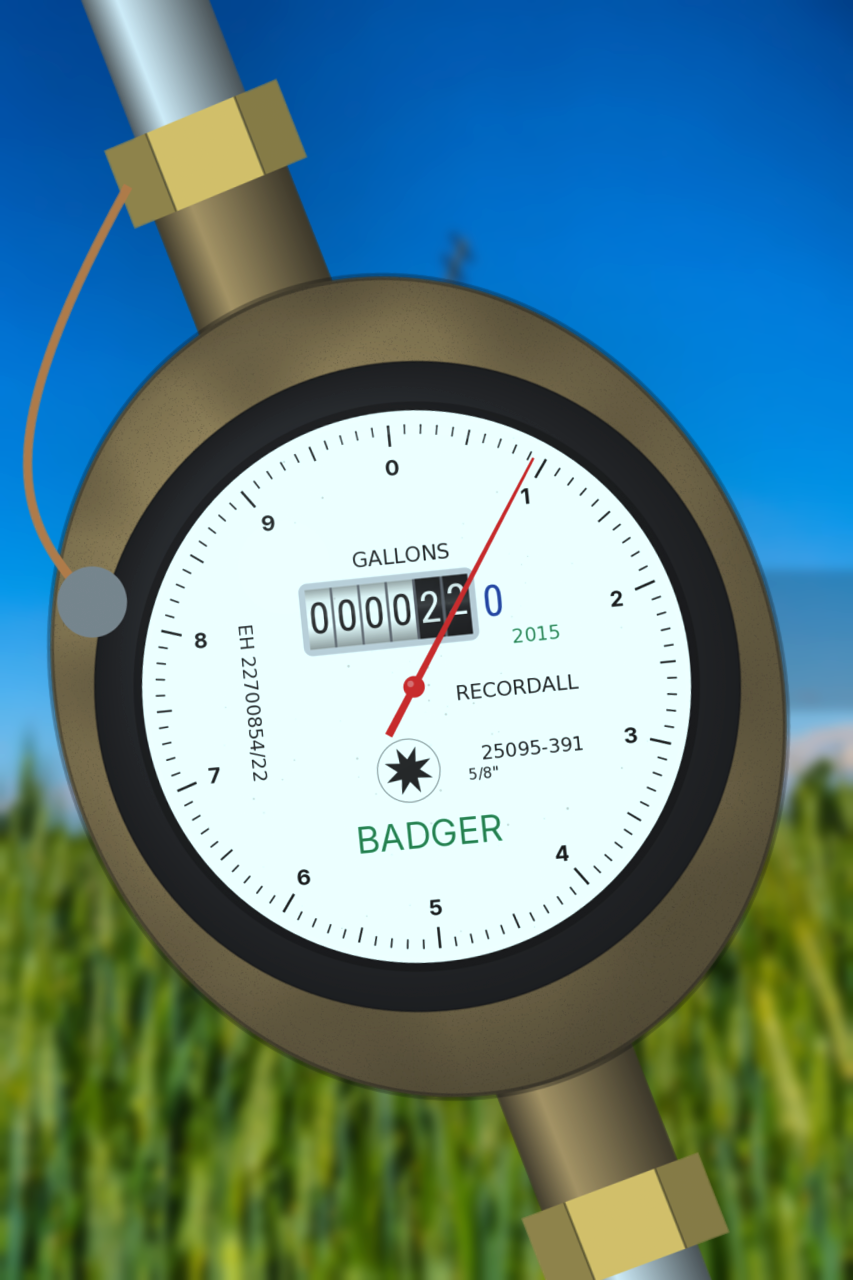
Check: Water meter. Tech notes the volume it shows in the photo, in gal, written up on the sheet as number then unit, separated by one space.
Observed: 220.9 gal
